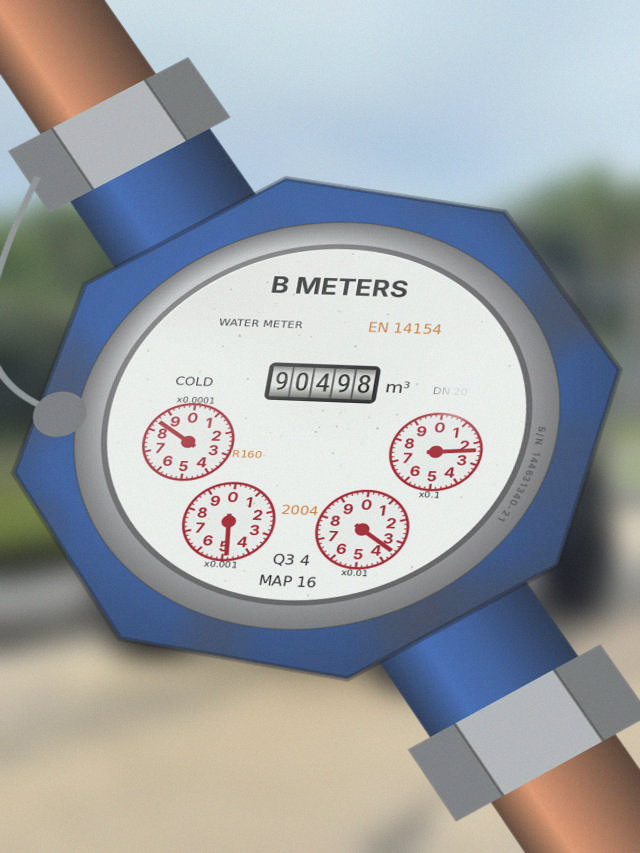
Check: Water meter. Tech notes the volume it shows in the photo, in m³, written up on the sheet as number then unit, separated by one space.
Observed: 90498.2348 m³
